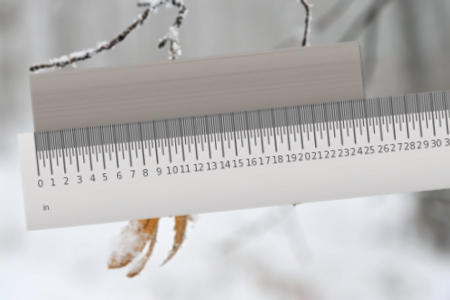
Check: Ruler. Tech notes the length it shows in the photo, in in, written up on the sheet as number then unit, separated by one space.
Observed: 25 in
